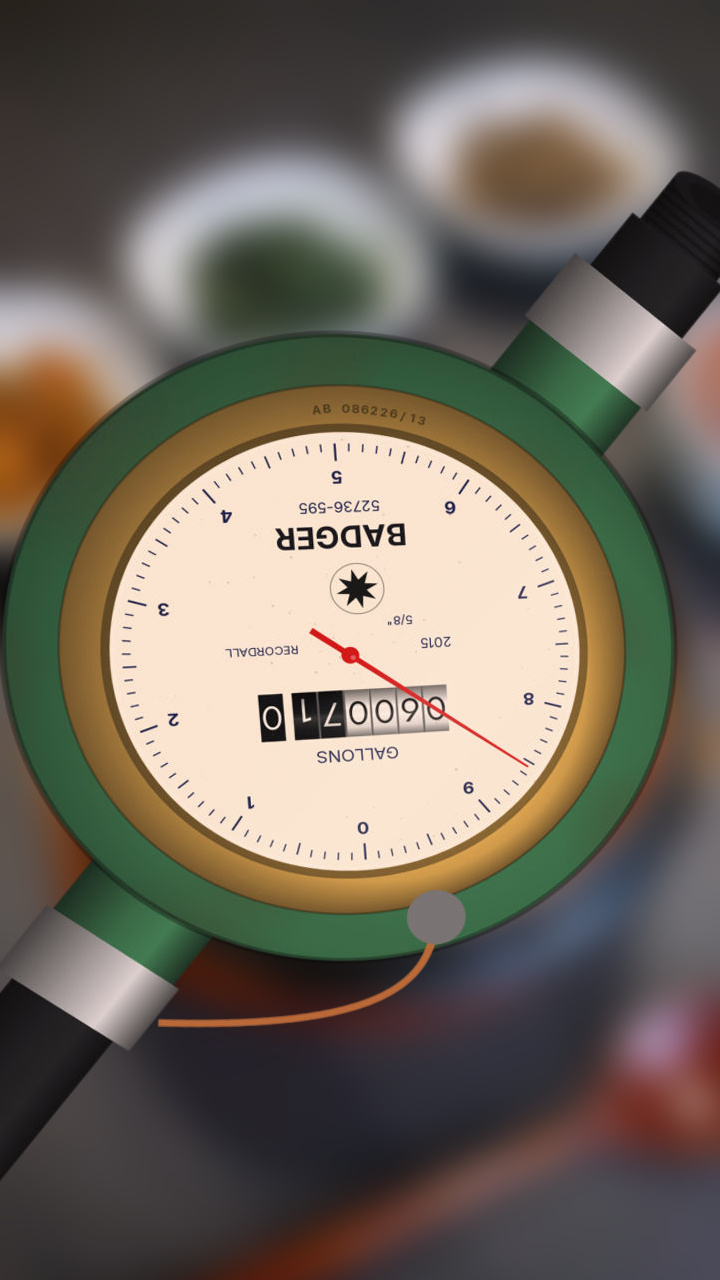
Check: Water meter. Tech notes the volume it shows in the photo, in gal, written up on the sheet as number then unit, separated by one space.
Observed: 600708.5 gal
